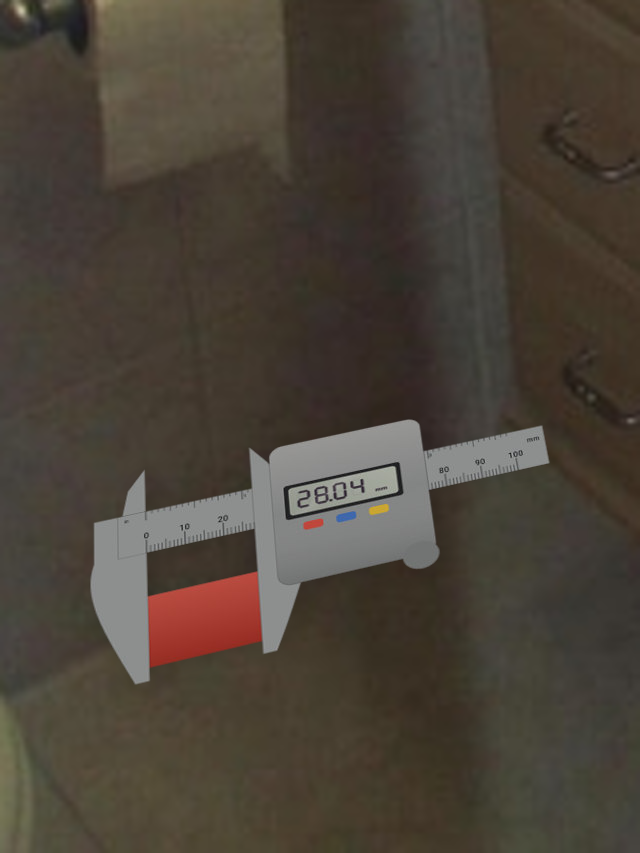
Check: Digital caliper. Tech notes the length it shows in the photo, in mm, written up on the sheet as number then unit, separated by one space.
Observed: 28.04 mm
